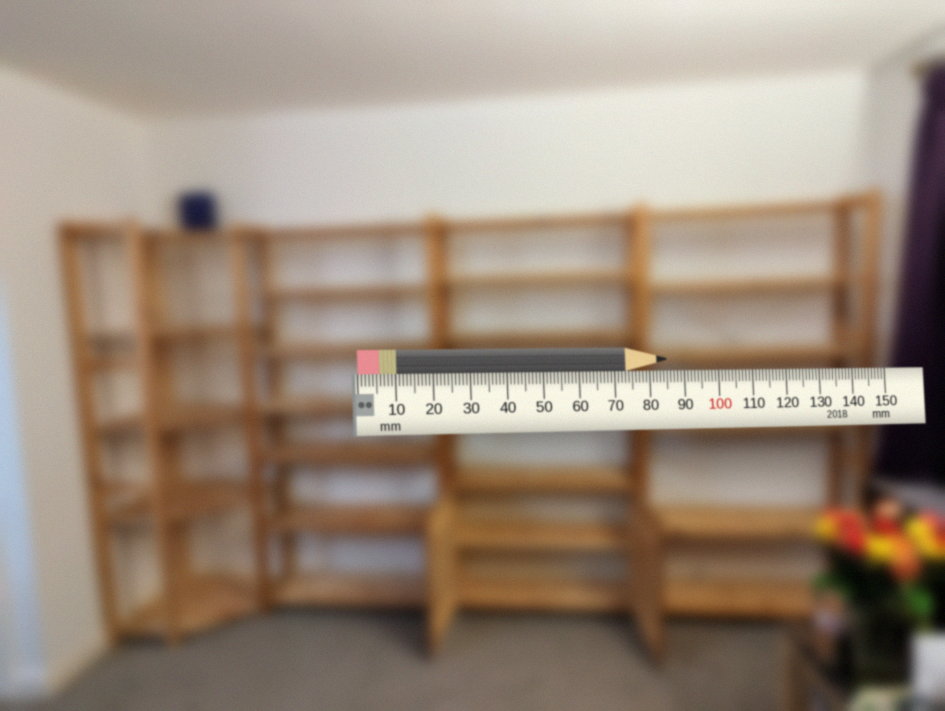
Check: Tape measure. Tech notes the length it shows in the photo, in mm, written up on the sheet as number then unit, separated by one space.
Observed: 85 mm
